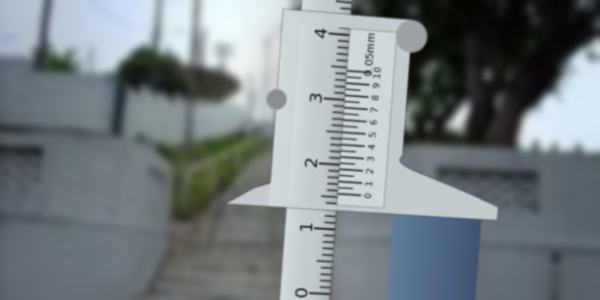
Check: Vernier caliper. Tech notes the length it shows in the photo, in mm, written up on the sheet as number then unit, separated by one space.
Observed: 15.5 mm
